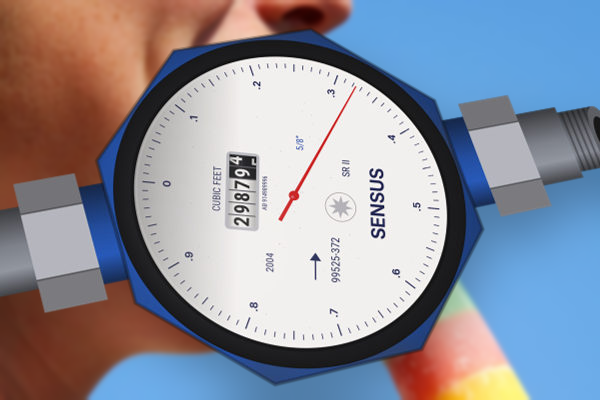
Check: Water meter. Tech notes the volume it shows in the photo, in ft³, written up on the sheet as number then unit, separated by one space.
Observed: 298794.32 ft³
